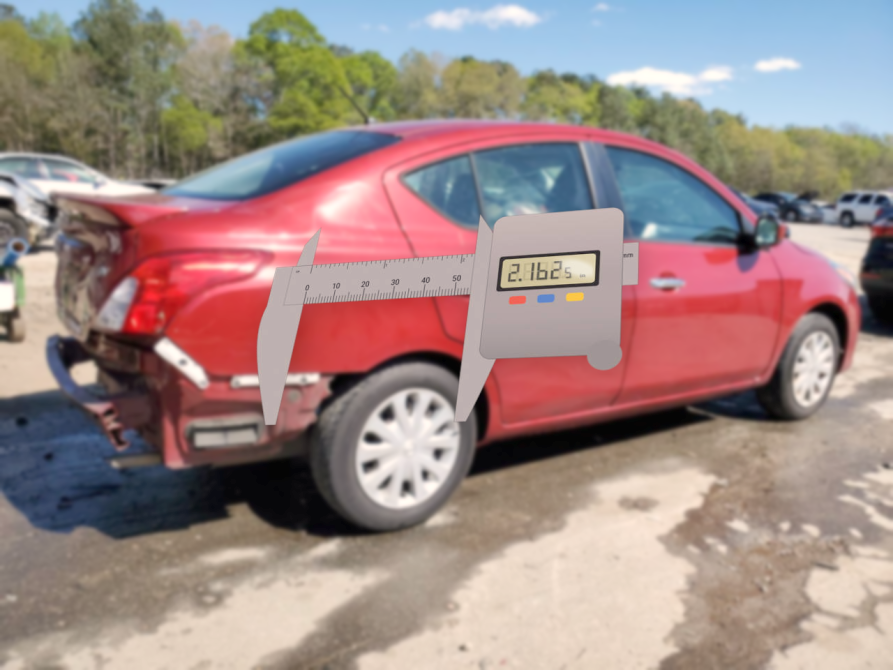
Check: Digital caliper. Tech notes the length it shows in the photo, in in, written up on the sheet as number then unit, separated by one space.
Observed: 2.1625 in
